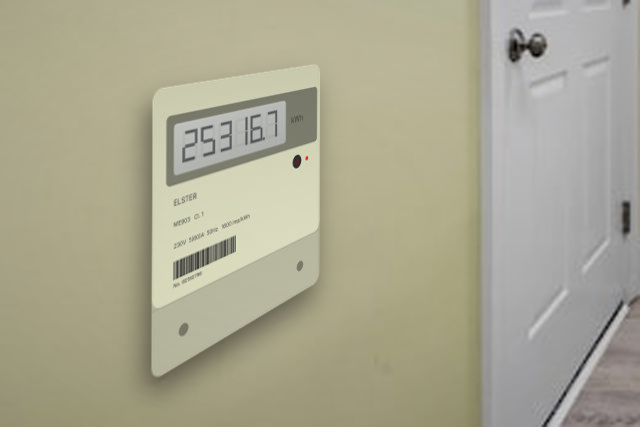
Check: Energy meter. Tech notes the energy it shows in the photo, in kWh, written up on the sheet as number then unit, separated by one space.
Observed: 25316.7 kWh
